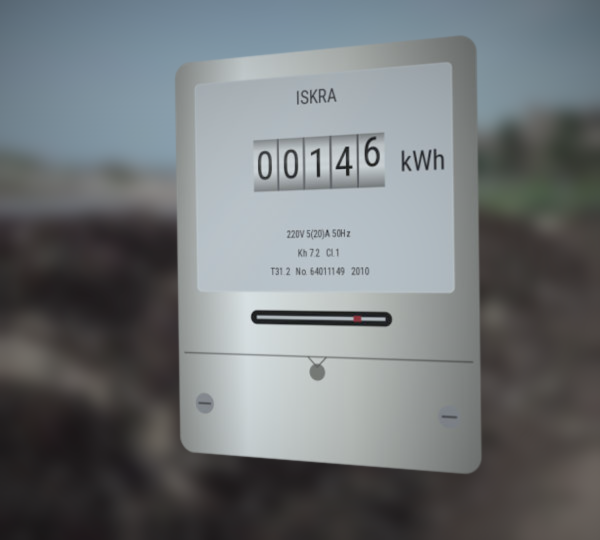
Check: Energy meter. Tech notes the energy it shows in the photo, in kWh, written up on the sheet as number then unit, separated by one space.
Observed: 146 kWh
